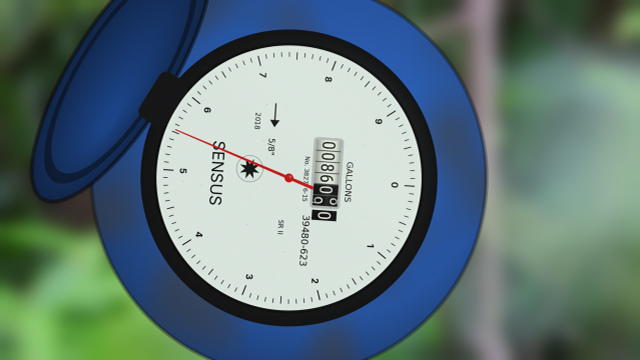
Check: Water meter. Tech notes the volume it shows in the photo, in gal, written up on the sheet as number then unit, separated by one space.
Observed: 86085.5 gal
